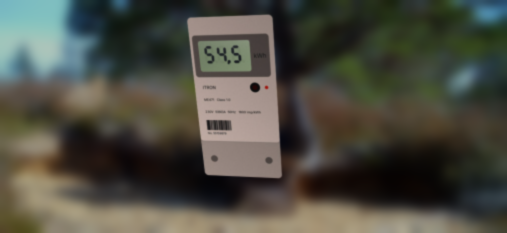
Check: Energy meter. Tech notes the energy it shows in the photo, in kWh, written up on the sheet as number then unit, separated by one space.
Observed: 54.5 kWh
